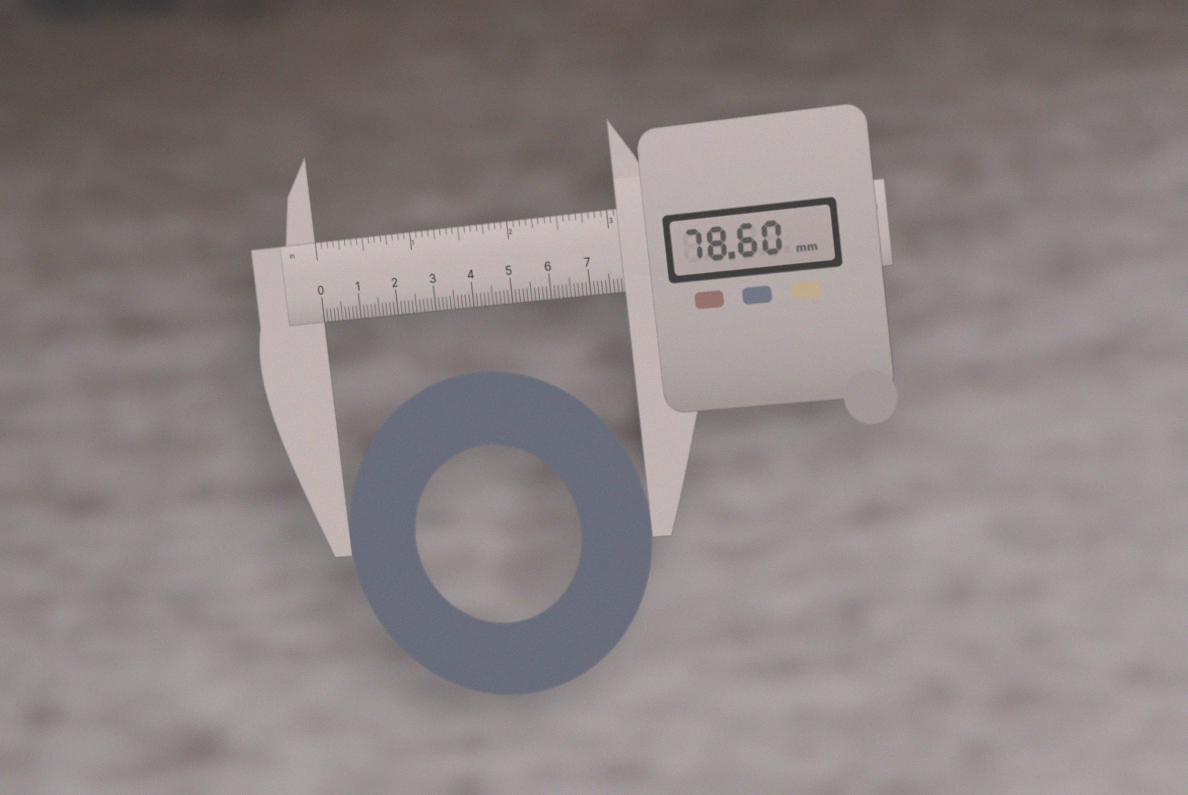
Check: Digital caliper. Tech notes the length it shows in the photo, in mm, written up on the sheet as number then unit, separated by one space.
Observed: 78.60 mm
